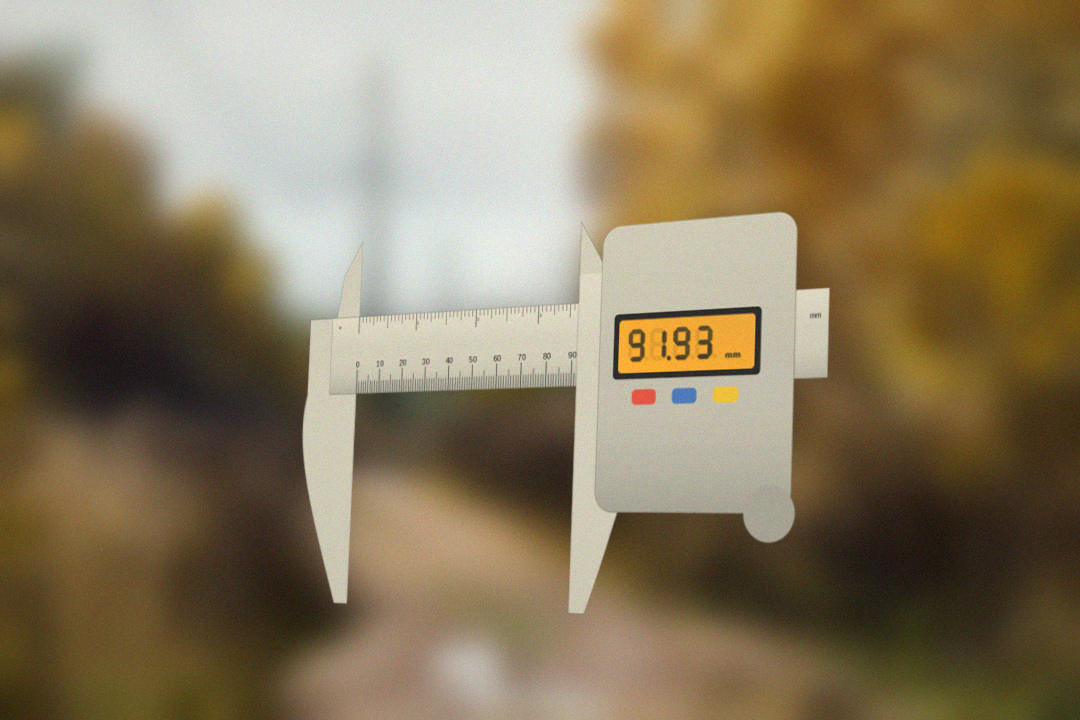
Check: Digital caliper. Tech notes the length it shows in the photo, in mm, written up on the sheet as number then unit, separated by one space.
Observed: 91.93 mm
